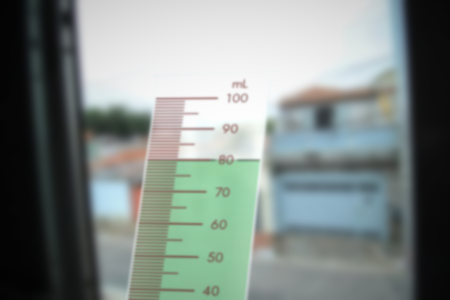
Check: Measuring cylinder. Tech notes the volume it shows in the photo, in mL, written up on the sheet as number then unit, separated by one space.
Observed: 80 mL
